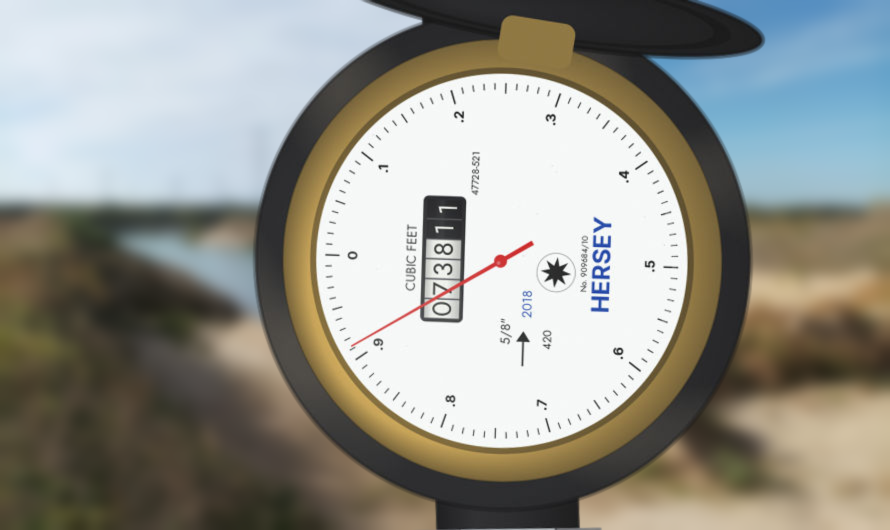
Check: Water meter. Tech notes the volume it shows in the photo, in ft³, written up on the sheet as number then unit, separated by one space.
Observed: 73810.91 ft³
